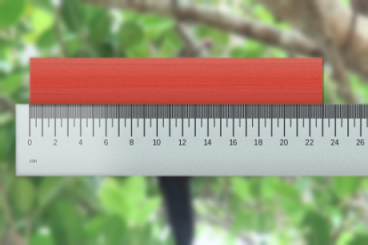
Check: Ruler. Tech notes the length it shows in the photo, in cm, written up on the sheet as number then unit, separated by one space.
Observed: 23 cm
